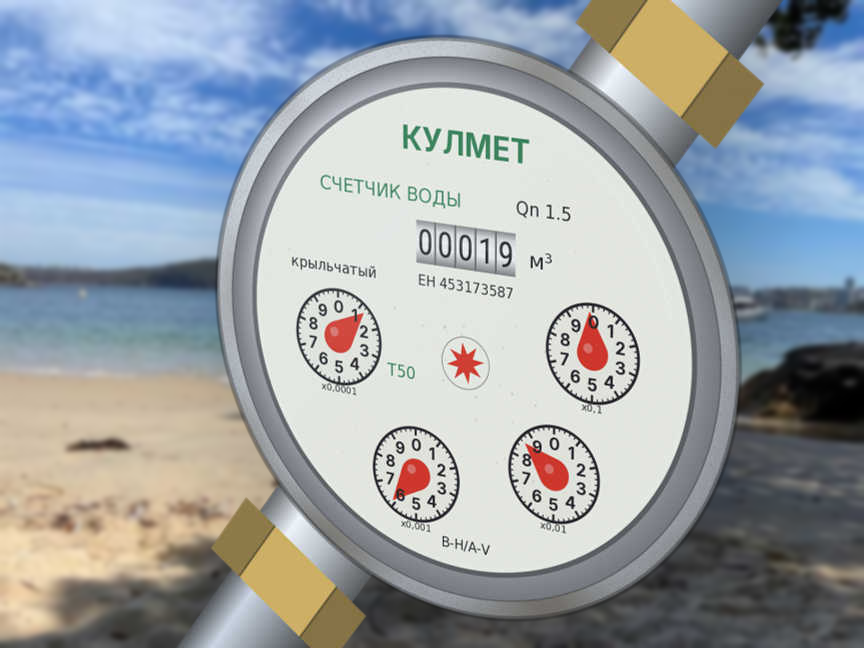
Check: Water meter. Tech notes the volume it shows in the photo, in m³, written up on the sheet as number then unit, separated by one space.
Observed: 18.9861 m³
